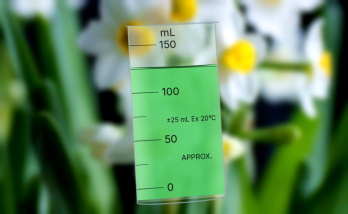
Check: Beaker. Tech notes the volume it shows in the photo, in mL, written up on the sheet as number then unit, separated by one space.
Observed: 125 mL
